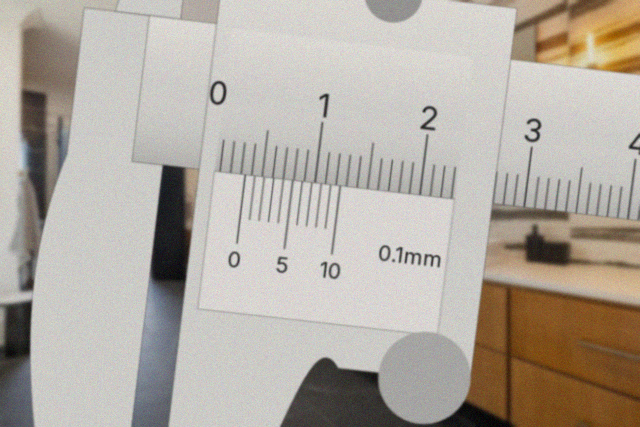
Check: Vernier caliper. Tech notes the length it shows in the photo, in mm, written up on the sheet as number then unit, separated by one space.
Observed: 3.4 mm
